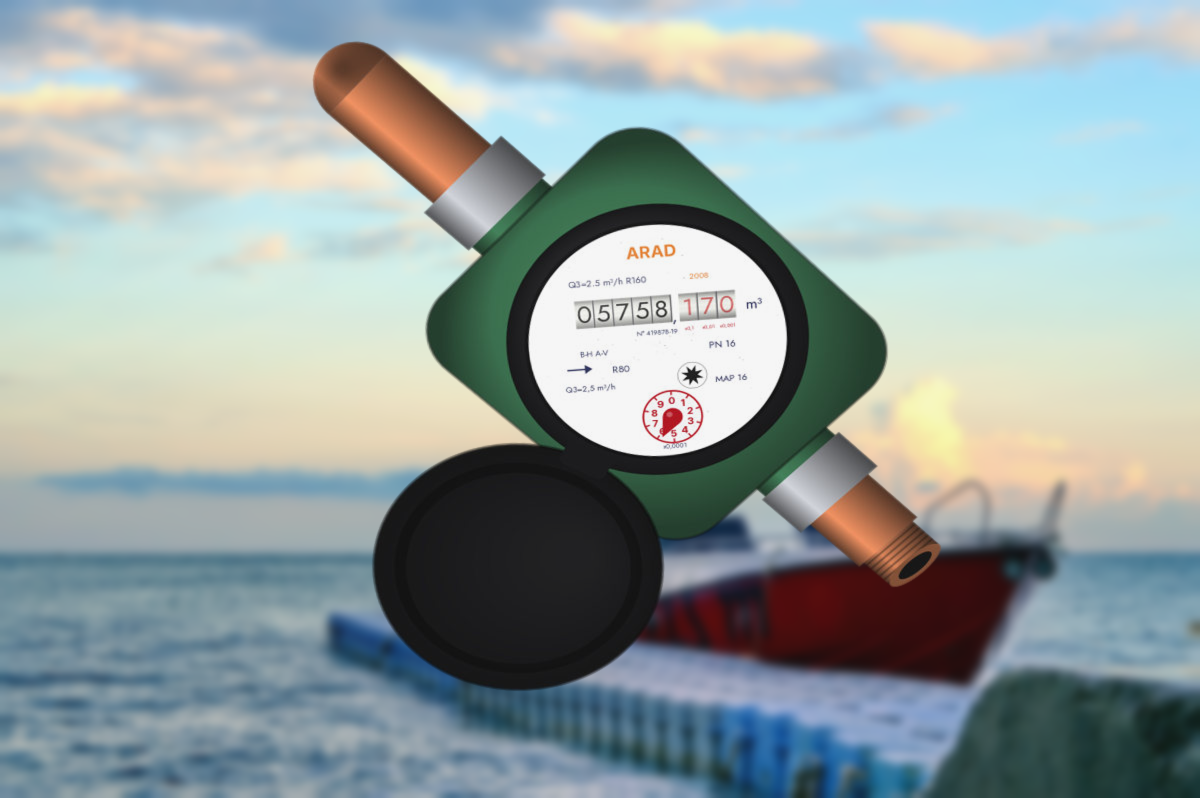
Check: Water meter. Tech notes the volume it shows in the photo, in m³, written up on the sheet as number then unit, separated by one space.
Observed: 5758.1705 m³
